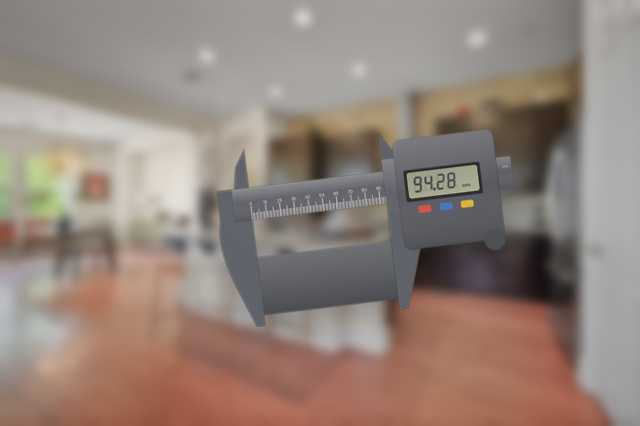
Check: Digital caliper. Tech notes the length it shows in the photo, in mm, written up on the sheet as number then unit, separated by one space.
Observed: 94.28 mm
